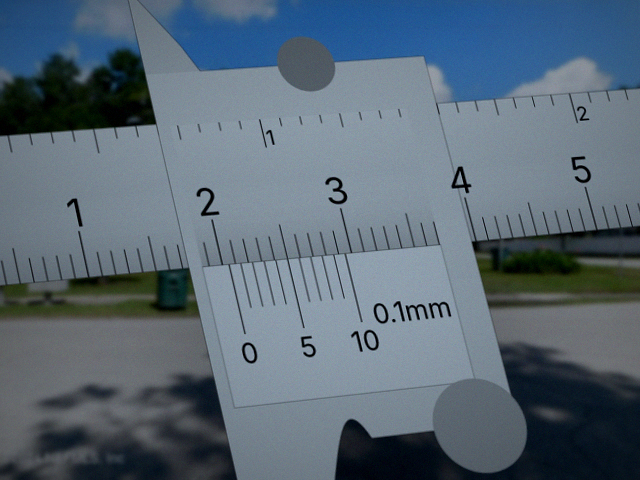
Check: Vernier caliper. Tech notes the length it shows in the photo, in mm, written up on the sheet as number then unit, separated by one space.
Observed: 20.5 mm
